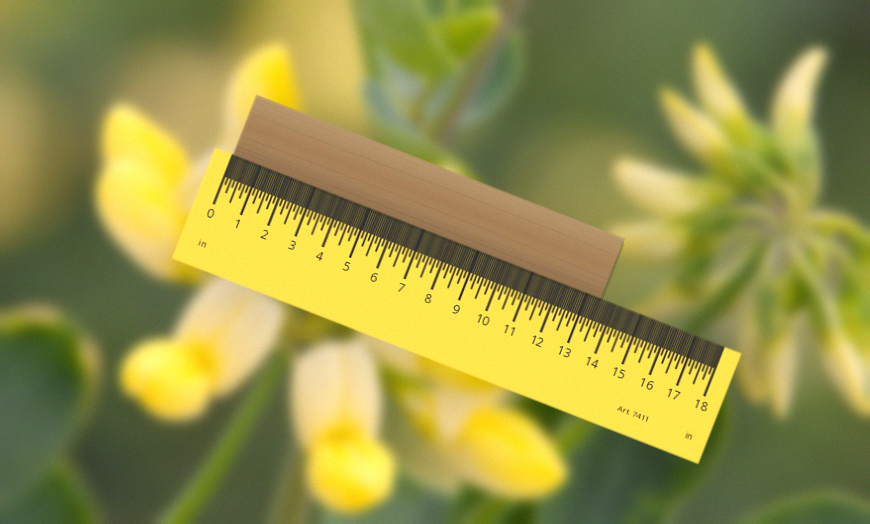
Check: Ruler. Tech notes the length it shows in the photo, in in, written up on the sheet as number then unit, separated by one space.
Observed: 13.5 in
